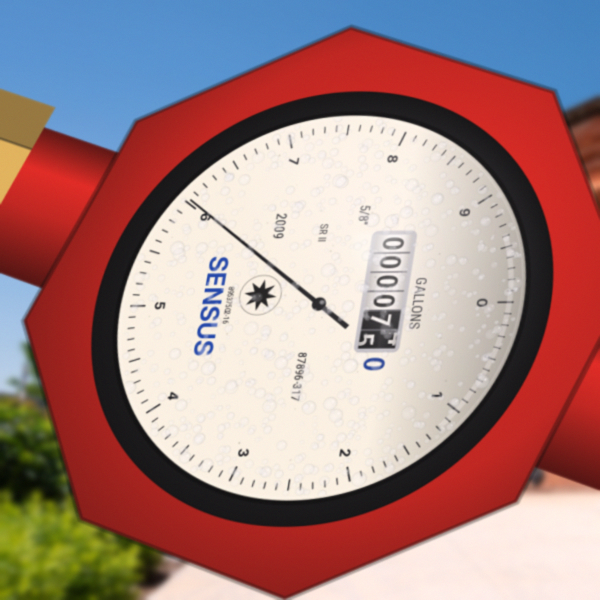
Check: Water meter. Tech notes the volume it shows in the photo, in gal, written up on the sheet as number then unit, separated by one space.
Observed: 746.0 gal
